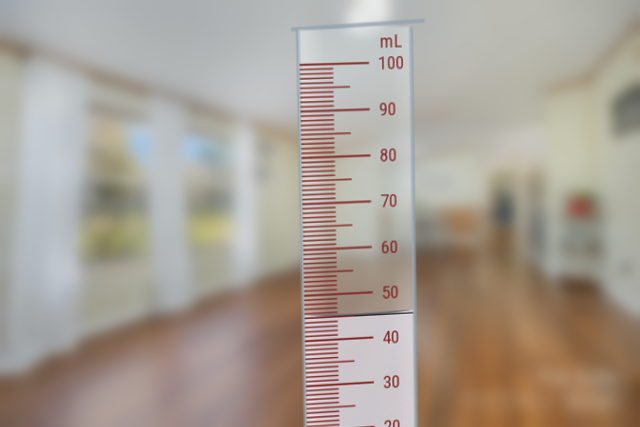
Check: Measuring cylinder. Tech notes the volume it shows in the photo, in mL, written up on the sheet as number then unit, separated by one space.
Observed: 45 mL
